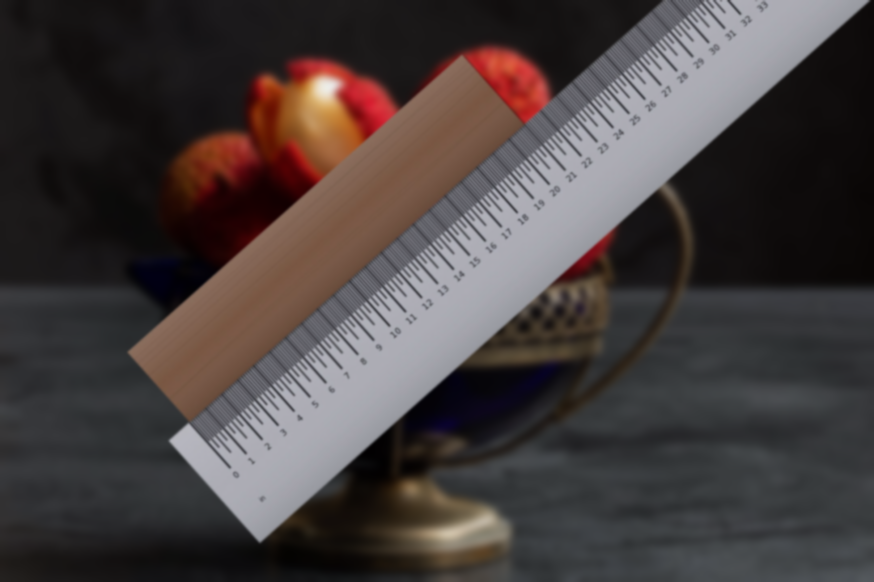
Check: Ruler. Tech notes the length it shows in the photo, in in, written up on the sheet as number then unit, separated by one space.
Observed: 21 in
